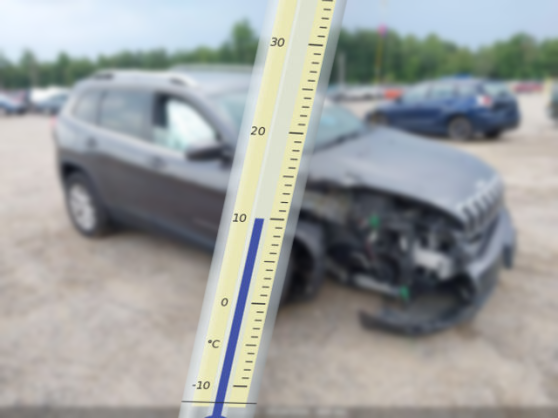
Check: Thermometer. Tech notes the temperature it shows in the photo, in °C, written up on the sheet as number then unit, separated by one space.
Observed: 10 °C
